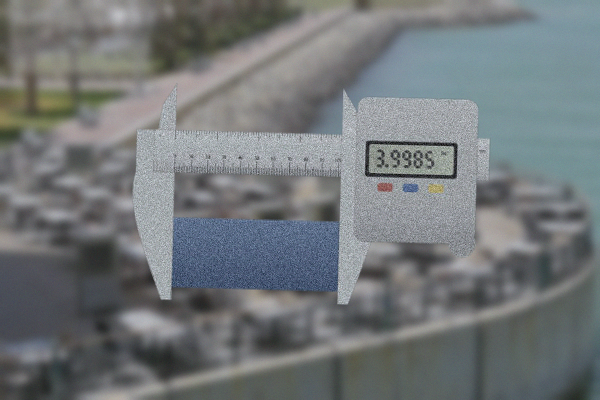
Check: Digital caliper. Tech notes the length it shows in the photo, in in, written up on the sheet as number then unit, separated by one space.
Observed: 3.9985 in
